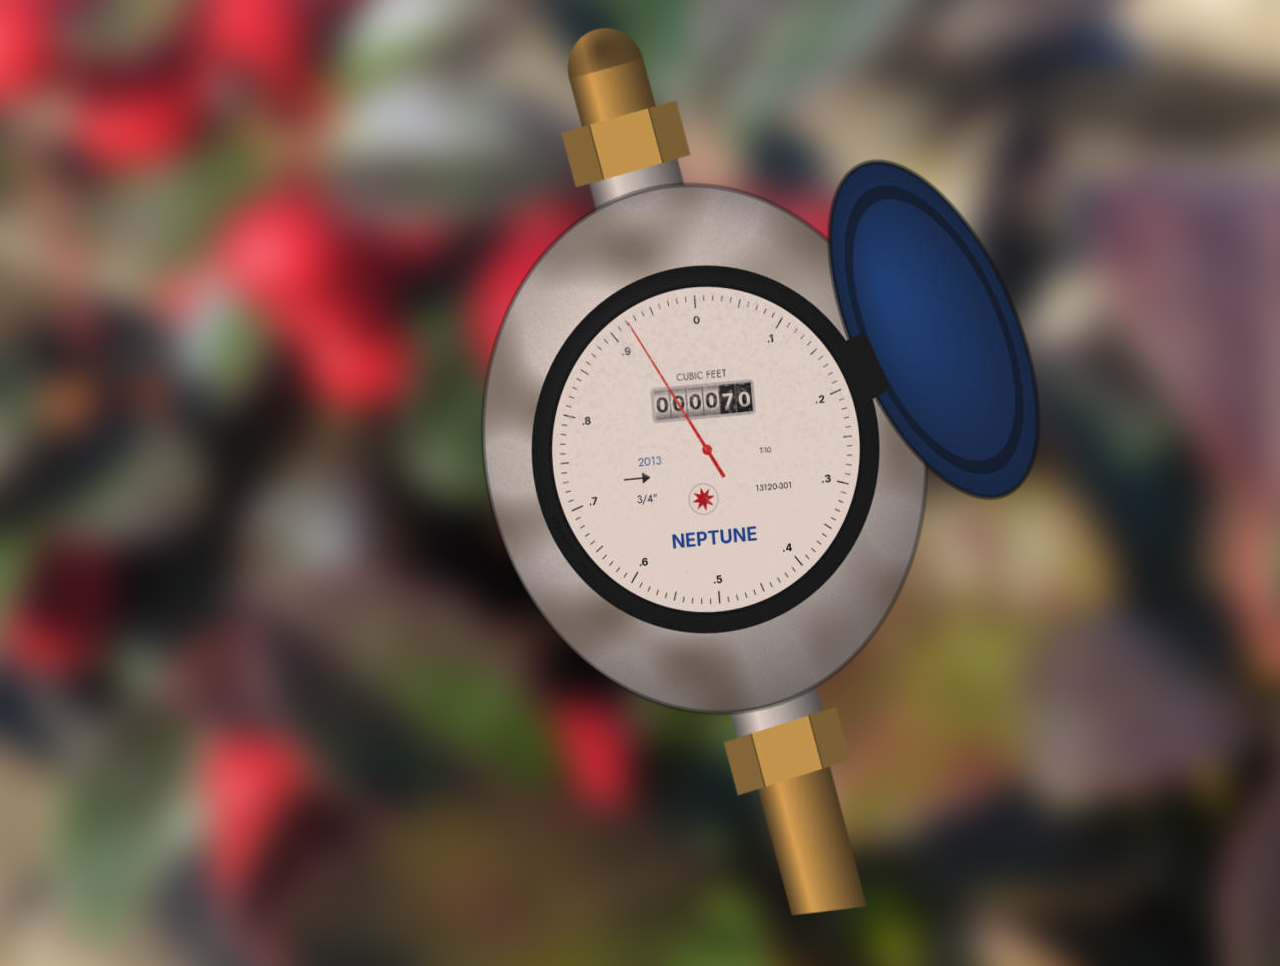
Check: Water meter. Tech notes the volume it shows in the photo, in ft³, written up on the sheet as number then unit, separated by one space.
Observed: 69.92 ft³
